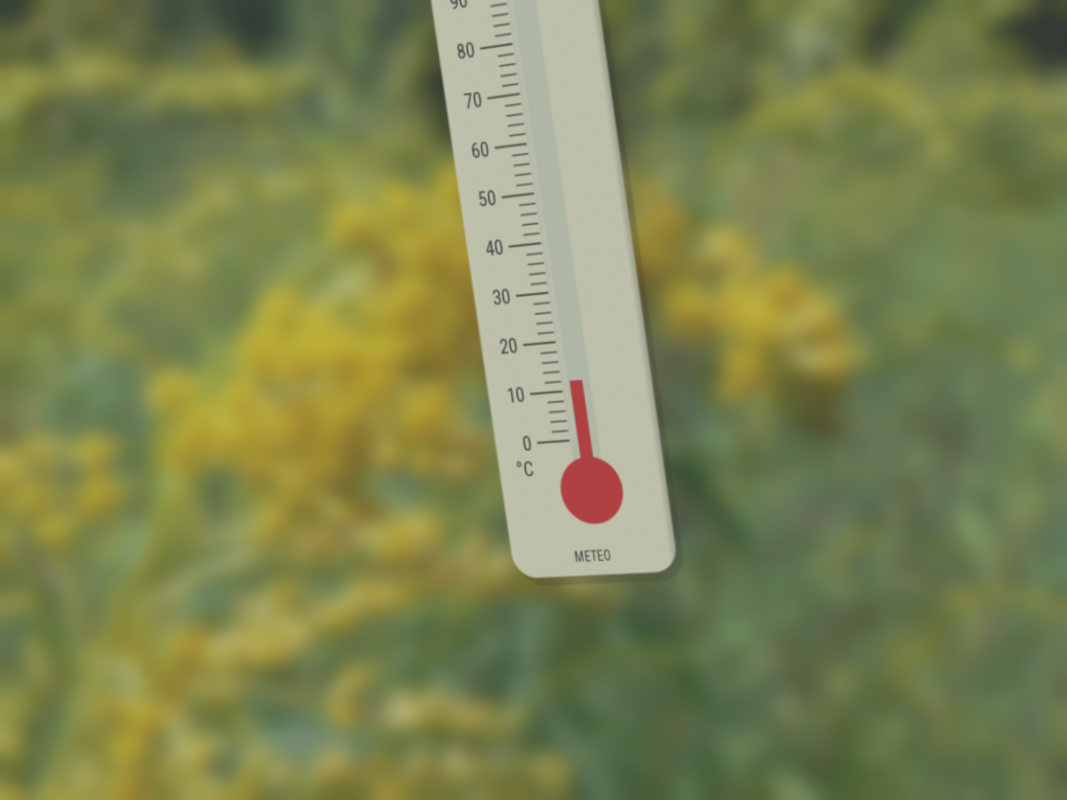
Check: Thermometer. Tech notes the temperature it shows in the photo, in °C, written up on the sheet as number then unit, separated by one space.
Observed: 12 °C
